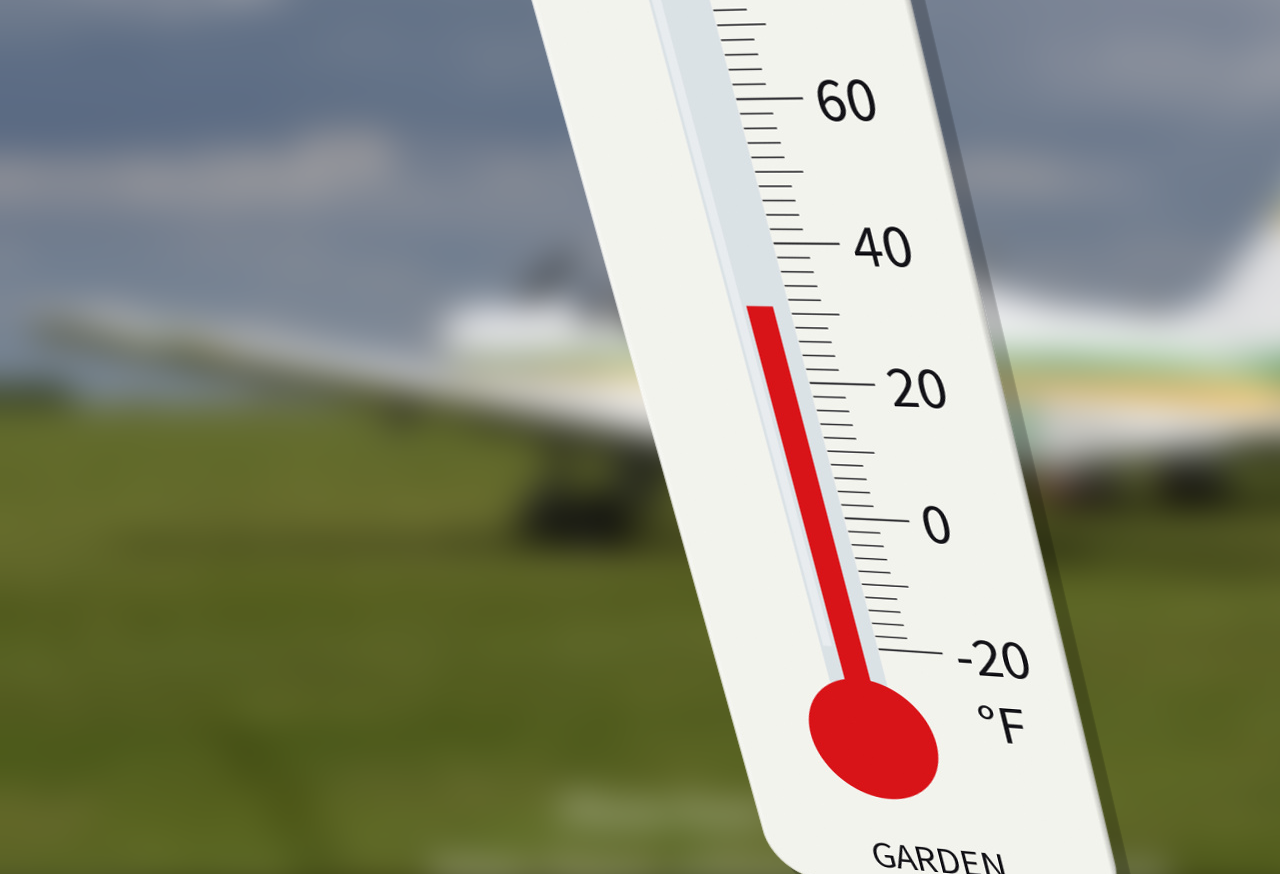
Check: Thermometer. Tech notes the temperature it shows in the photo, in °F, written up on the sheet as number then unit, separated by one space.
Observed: 31 °F
